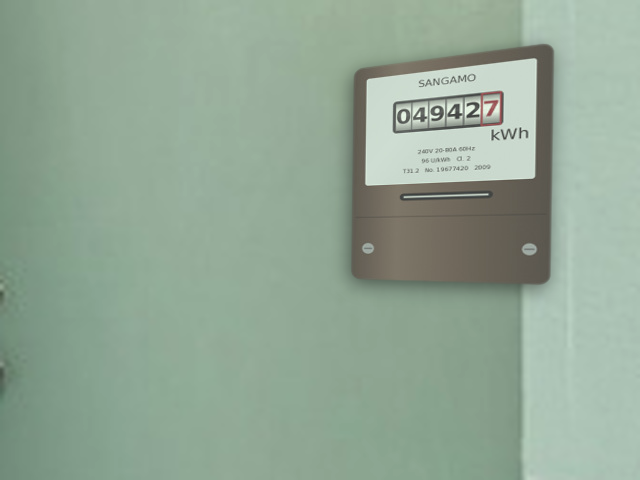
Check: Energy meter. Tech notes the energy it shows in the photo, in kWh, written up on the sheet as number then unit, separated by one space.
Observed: 4942.7 kWh
